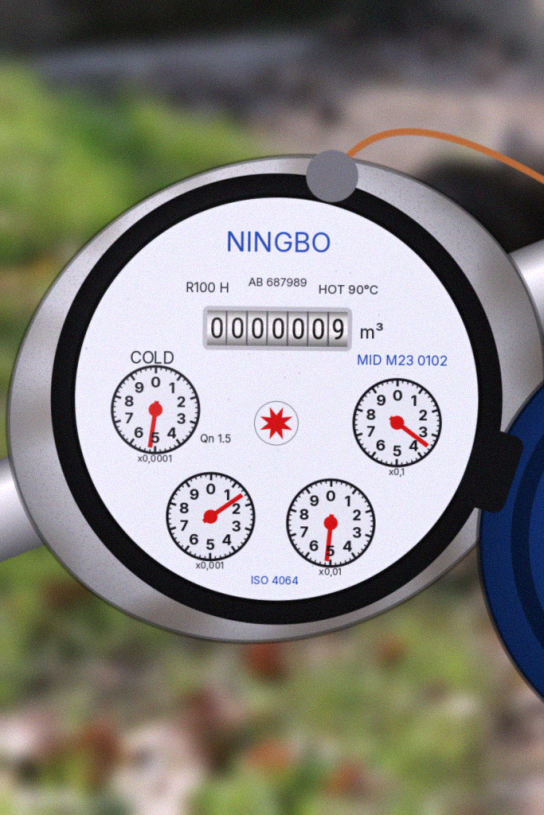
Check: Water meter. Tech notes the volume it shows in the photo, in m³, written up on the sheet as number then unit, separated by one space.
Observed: 9.3515 m³
